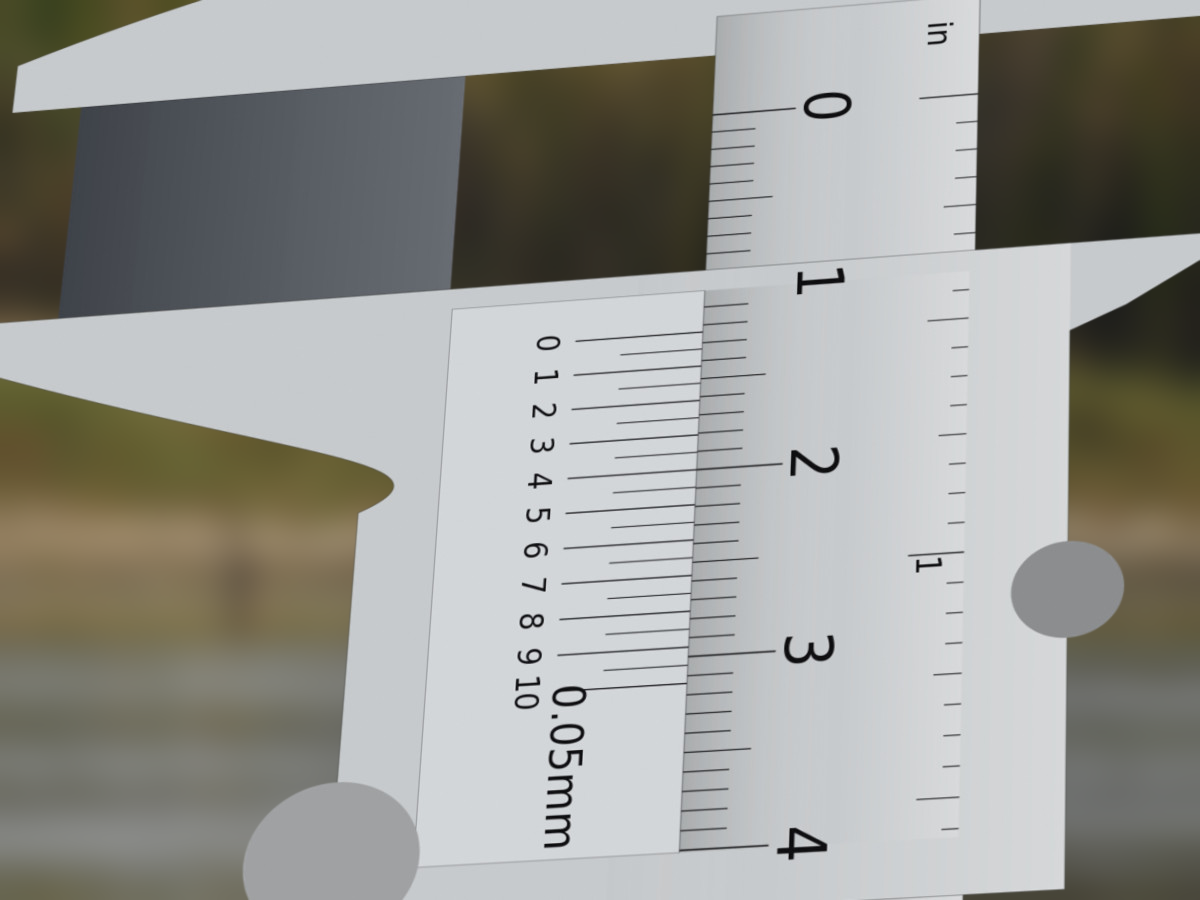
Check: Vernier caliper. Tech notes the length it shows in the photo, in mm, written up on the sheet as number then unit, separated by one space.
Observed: 12.4 mm
